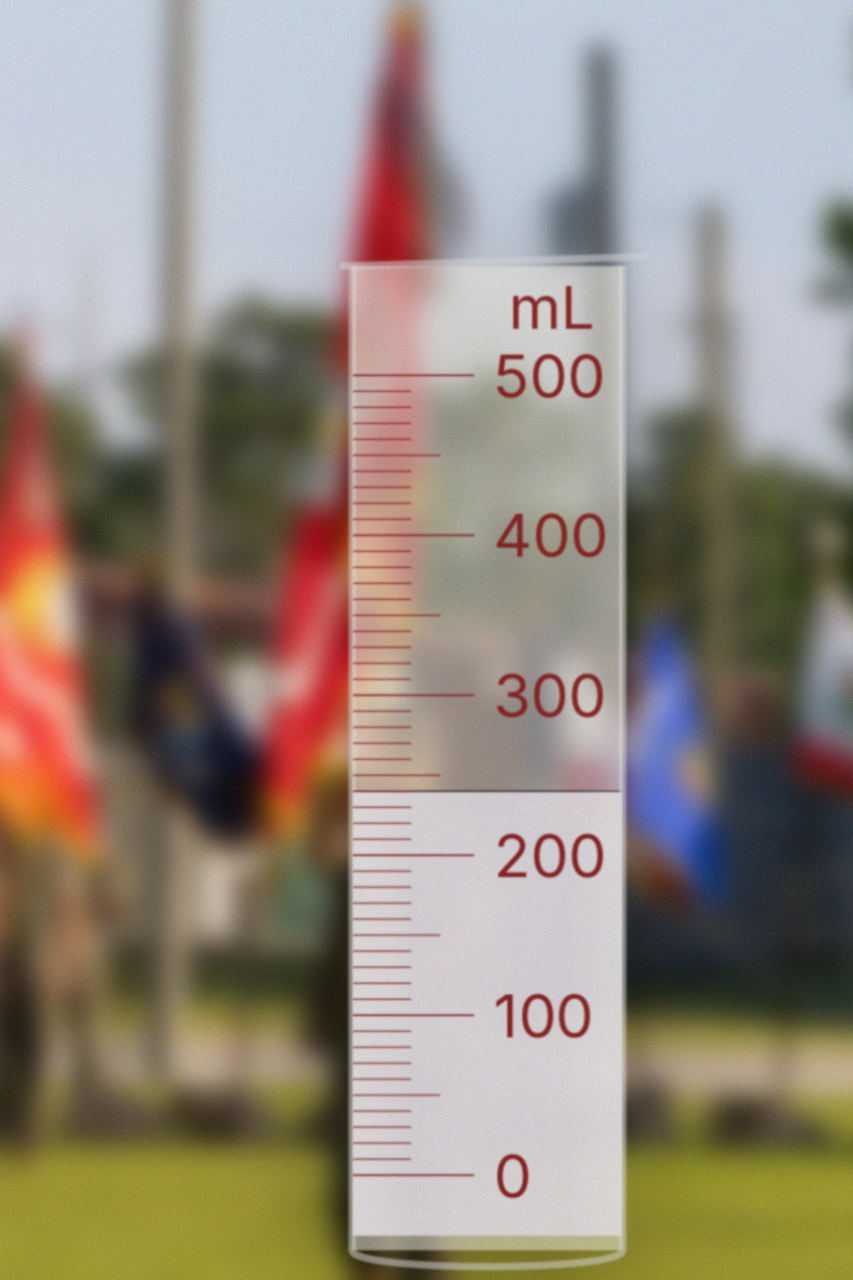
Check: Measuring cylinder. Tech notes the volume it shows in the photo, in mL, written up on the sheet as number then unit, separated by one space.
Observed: 240 mL
